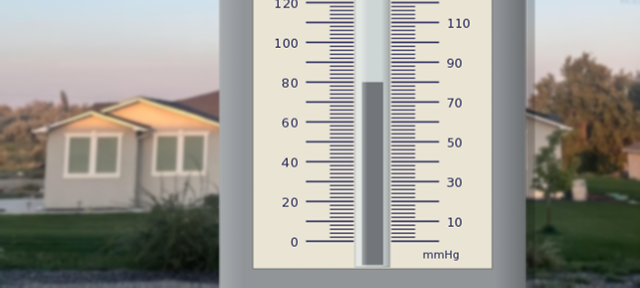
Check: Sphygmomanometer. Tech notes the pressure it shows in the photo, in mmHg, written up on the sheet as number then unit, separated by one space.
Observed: 80 mmHg
